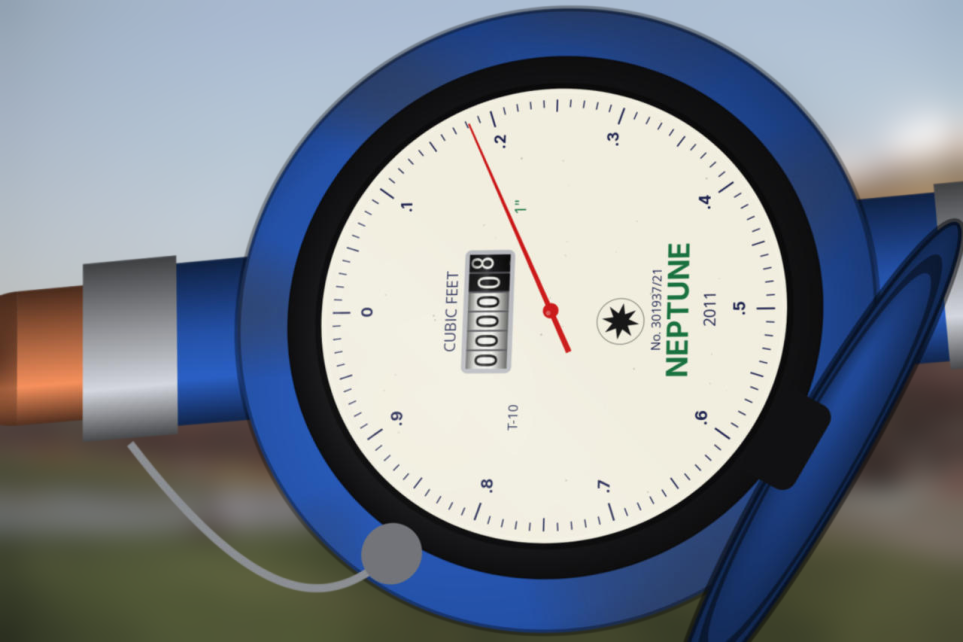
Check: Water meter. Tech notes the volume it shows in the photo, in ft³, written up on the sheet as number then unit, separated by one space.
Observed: 8.18 ft³
